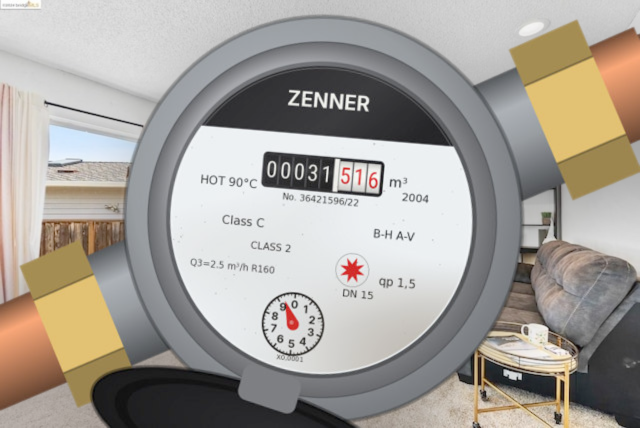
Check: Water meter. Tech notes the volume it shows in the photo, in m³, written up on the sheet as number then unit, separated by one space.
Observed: 31.5159 m³
